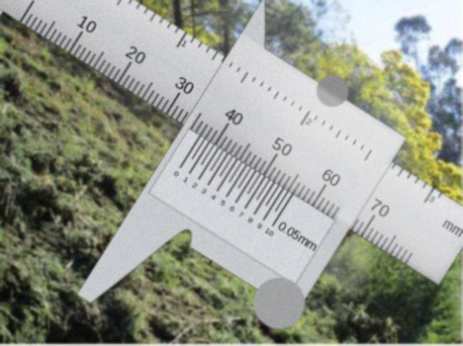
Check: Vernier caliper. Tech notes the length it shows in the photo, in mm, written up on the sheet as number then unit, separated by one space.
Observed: 37.0 mm
